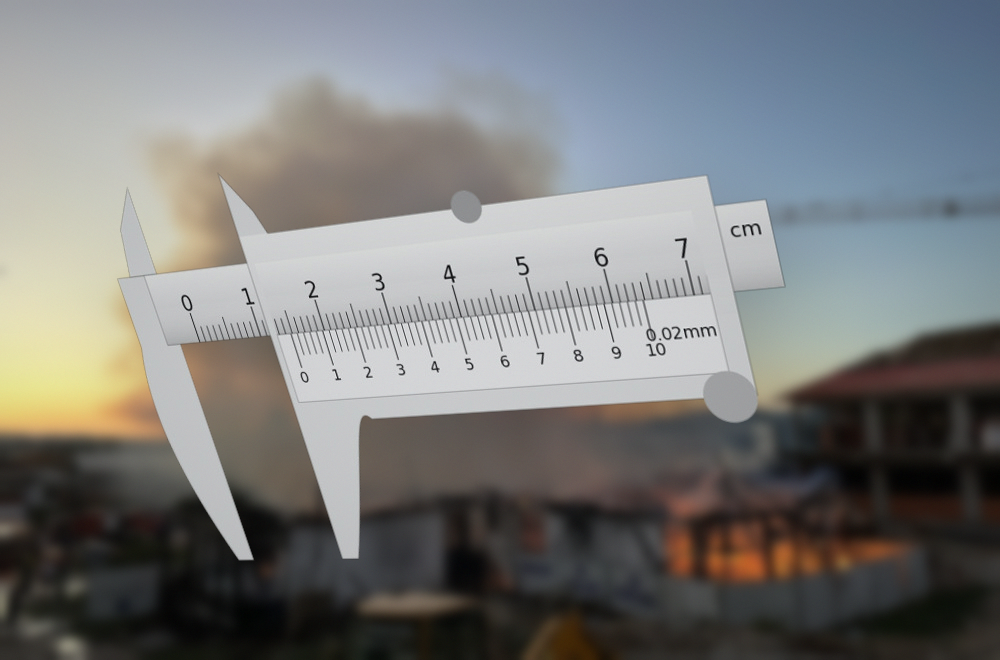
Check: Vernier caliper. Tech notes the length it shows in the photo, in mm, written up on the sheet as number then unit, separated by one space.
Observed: 14.8 mm
